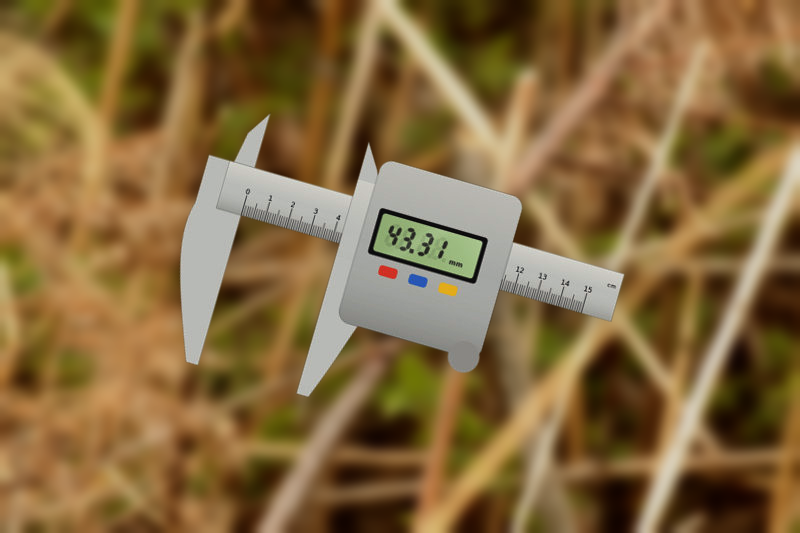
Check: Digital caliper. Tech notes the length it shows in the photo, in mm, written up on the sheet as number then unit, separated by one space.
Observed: 43.31 mm
